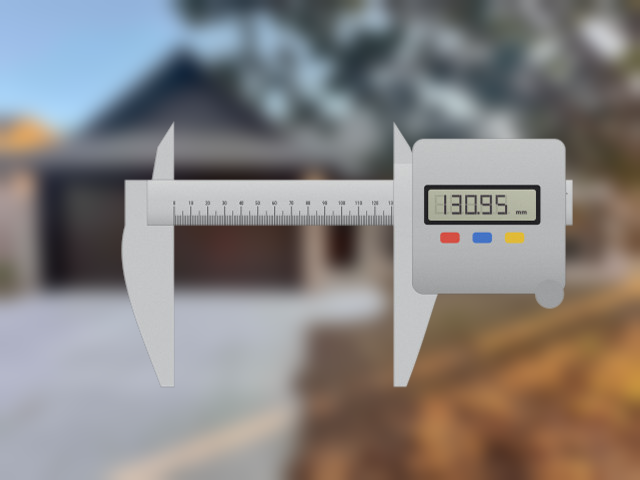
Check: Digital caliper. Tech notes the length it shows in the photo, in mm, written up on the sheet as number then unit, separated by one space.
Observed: 130.95 mm
